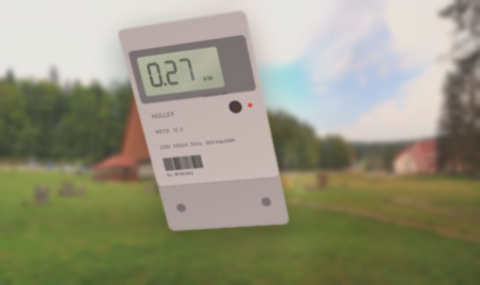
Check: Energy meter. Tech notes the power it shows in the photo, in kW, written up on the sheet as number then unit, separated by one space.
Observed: 0.27 kW
